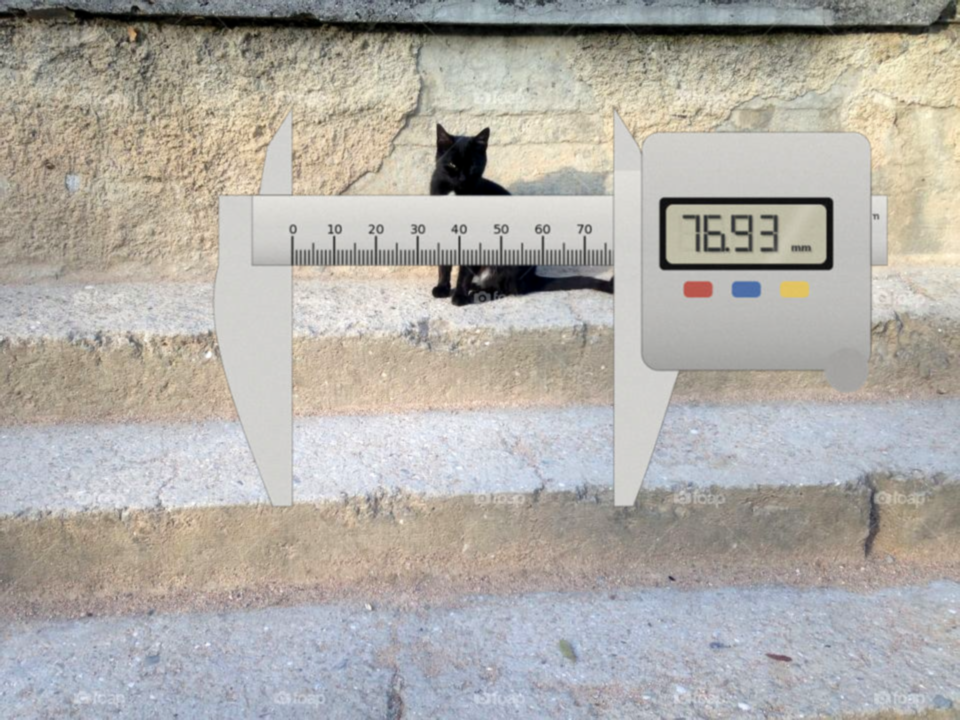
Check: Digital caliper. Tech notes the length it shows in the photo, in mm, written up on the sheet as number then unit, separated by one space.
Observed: 76.93 mm
